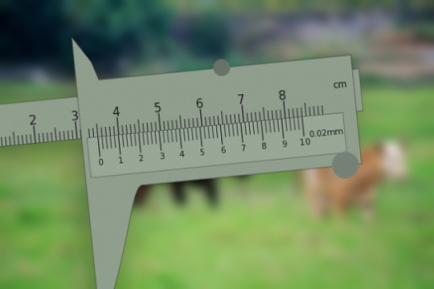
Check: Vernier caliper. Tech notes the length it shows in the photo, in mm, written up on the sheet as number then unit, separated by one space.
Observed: 35.0 mm
